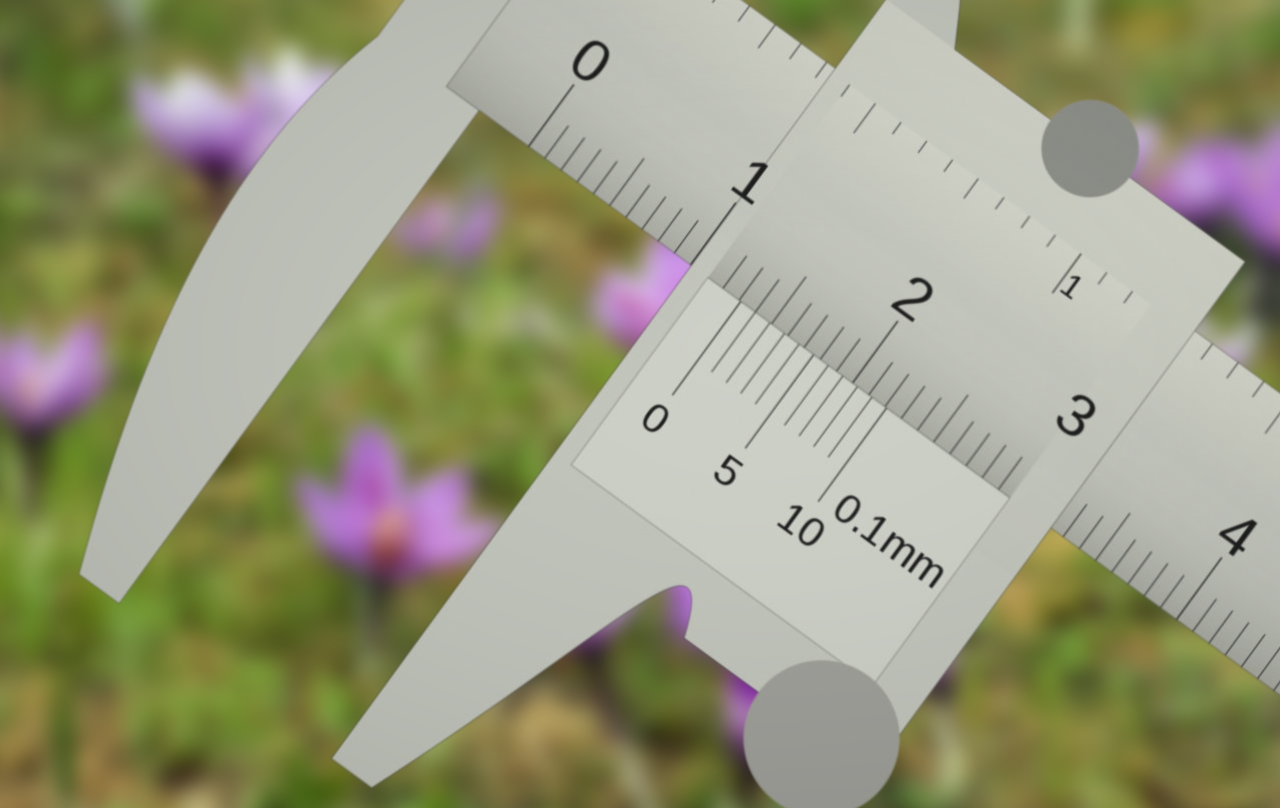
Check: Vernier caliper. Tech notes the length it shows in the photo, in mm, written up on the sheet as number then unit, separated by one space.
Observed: 13.1 mm
